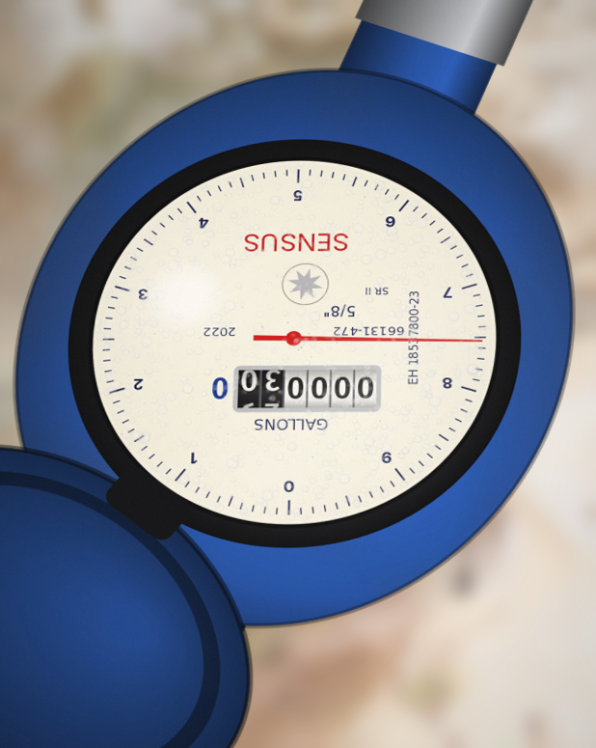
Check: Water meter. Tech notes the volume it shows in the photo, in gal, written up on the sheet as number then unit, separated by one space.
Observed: 297.5 gal
